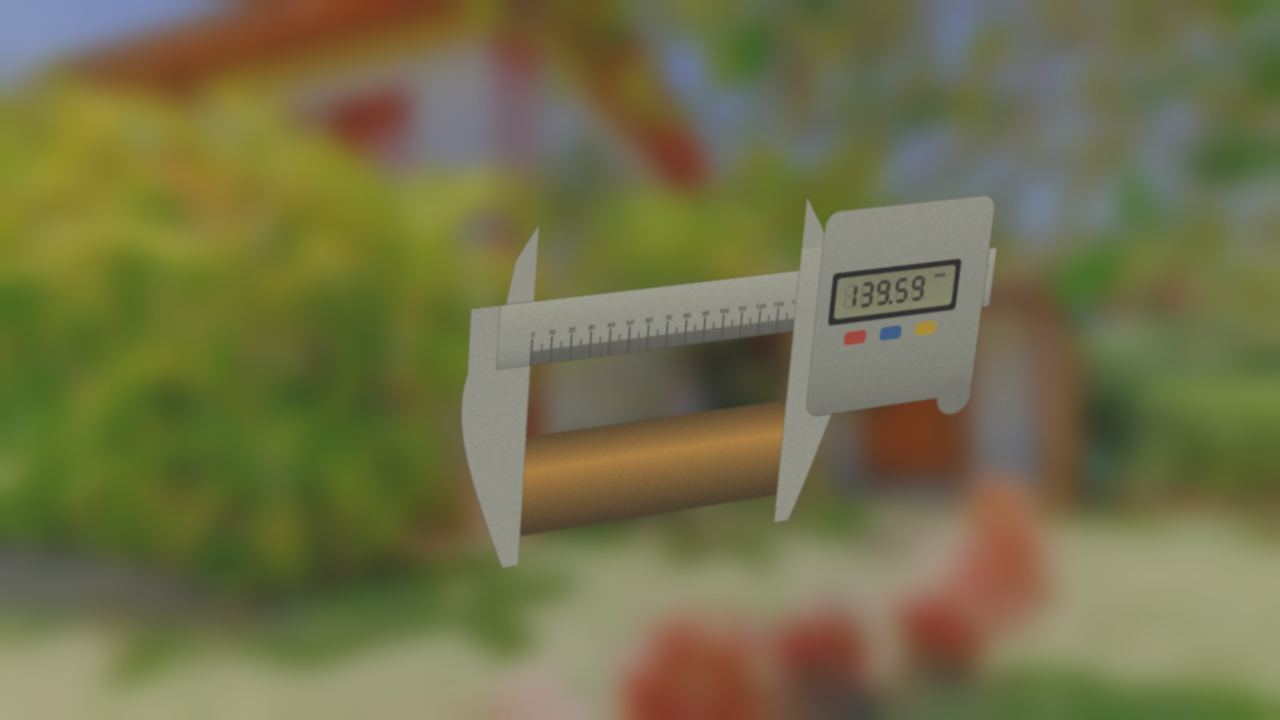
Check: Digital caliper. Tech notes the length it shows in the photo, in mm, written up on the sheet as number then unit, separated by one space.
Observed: 139.59 mm
